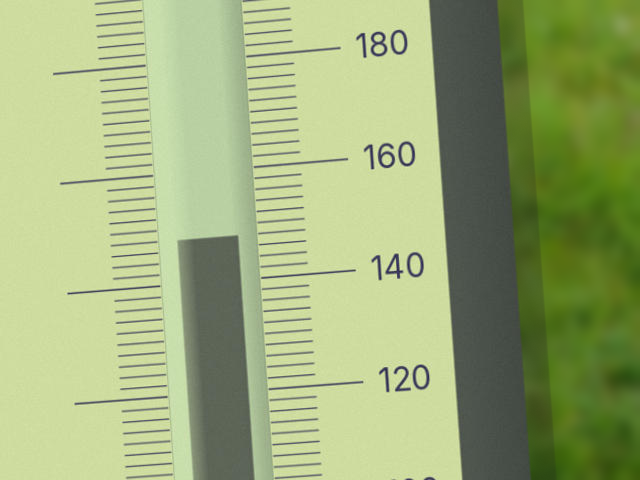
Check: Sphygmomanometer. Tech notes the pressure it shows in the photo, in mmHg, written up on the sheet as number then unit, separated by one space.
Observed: 148 mmHg
